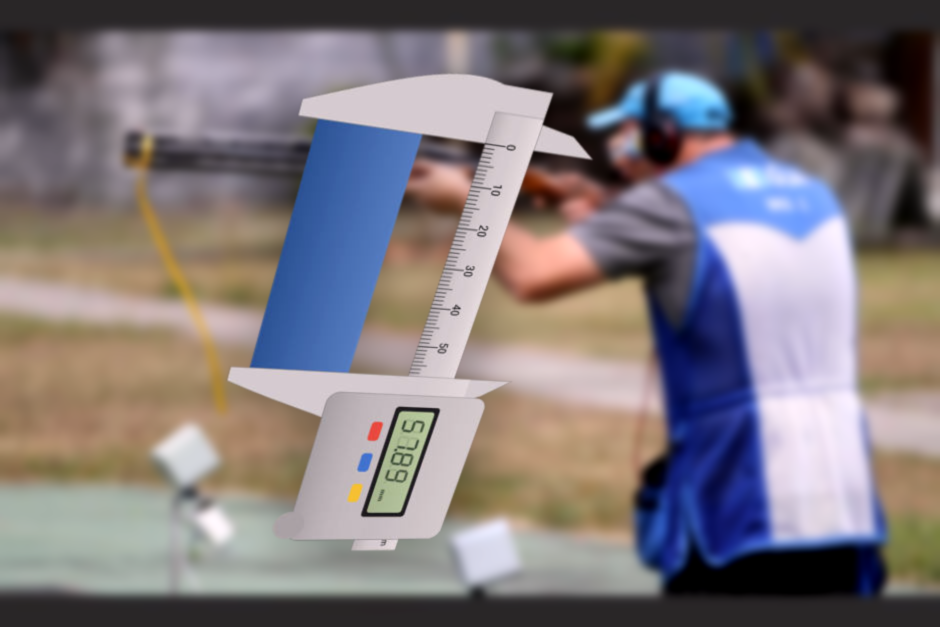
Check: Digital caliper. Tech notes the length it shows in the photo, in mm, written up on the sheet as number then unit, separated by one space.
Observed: 57.89 mm
